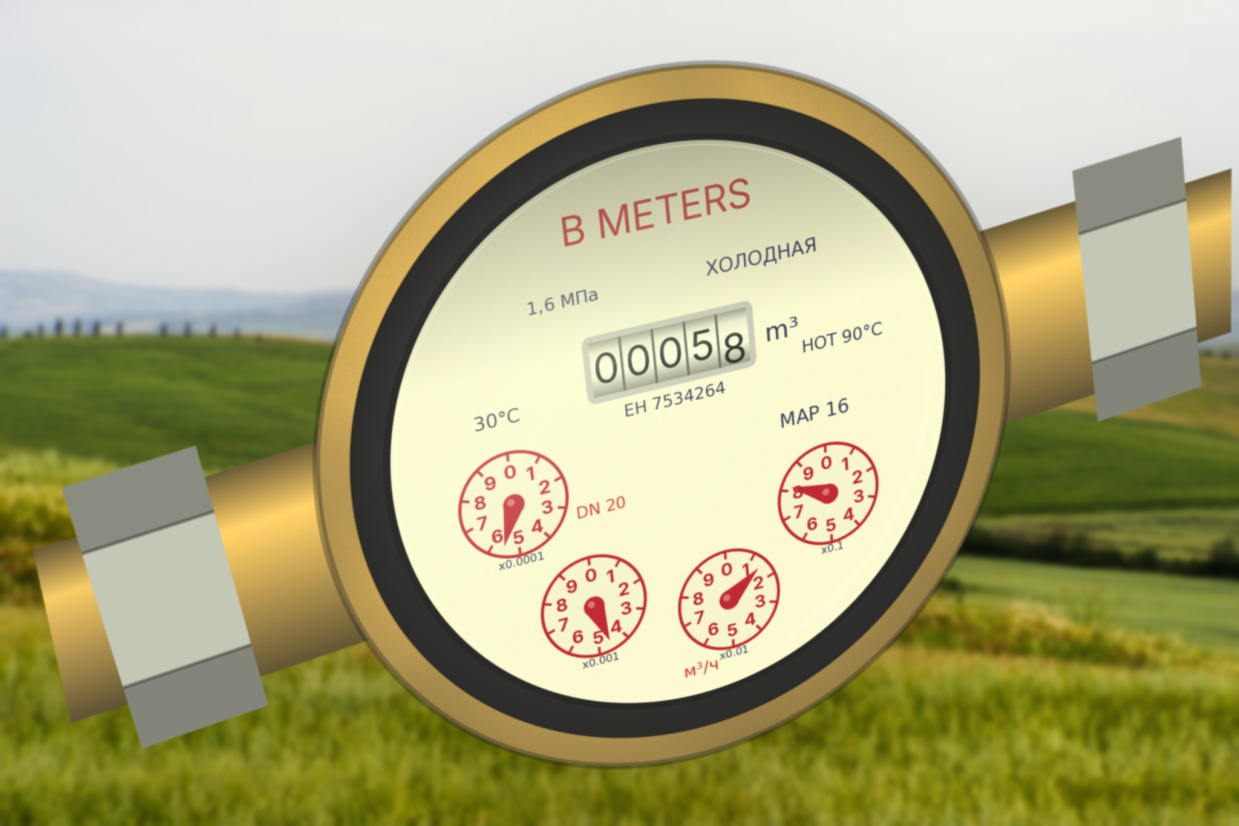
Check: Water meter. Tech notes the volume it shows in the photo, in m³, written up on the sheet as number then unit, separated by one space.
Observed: 57.8145 m³
